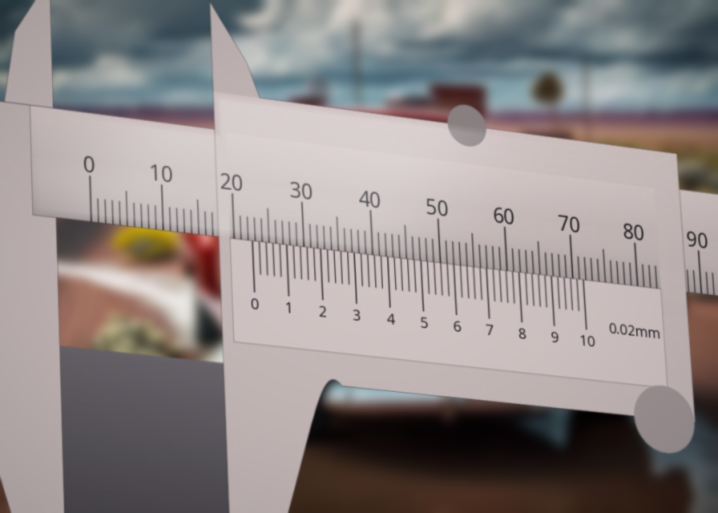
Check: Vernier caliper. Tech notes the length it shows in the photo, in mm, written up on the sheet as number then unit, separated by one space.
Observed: 22.6 mm
